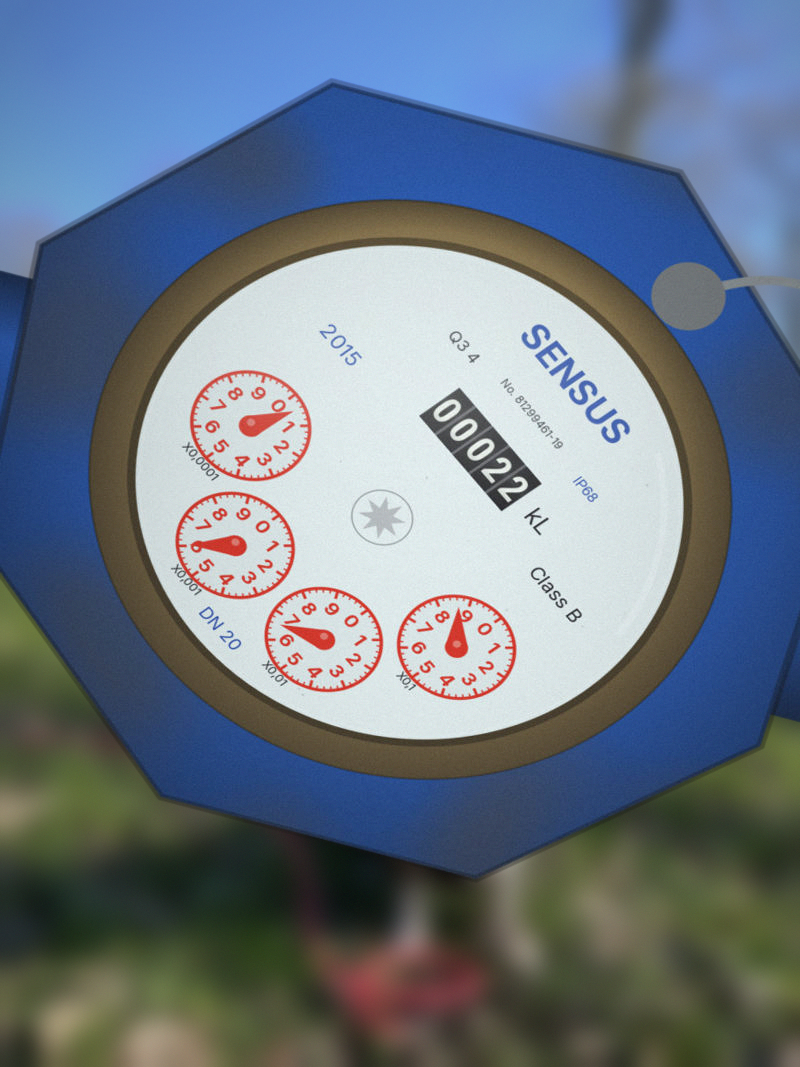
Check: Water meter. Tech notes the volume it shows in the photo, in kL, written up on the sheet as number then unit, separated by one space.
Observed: 22.8660 kL
